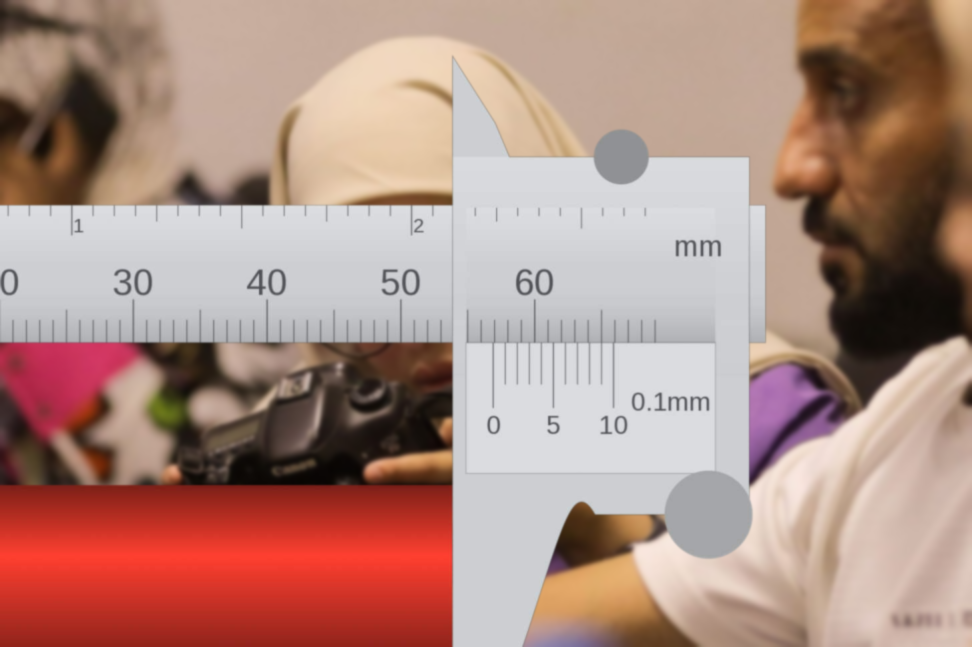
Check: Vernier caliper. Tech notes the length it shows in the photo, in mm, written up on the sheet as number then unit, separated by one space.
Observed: 56.9 mm
